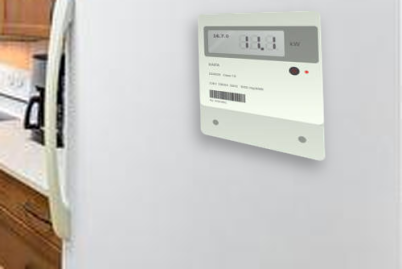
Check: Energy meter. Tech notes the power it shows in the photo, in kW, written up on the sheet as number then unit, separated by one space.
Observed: 11.1 kW
